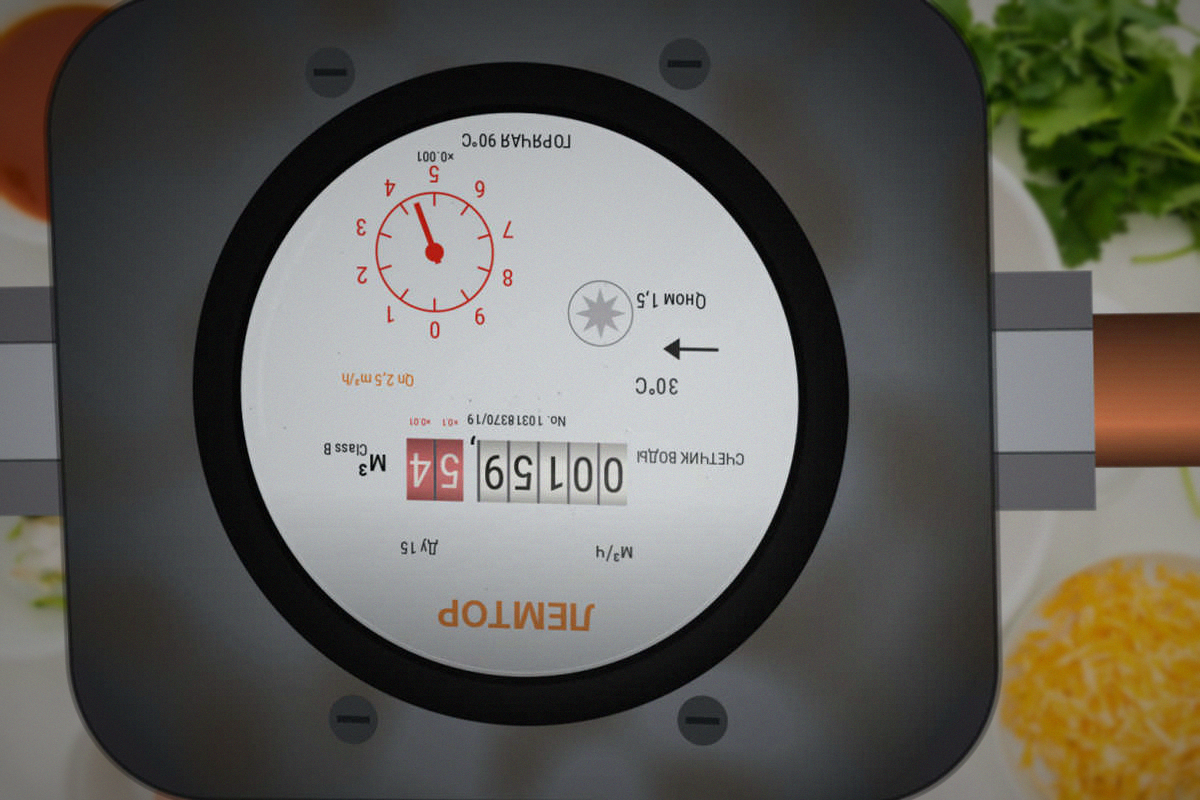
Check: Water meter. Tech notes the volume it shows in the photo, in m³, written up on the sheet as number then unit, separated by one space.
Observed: 159.544 m³
